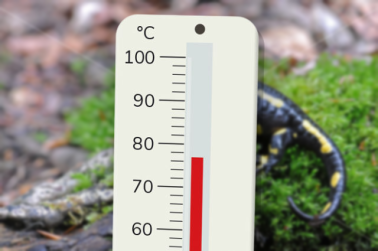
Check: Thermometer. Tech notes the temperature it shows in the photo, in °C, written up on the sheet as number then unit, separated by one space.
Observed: 77 °C
